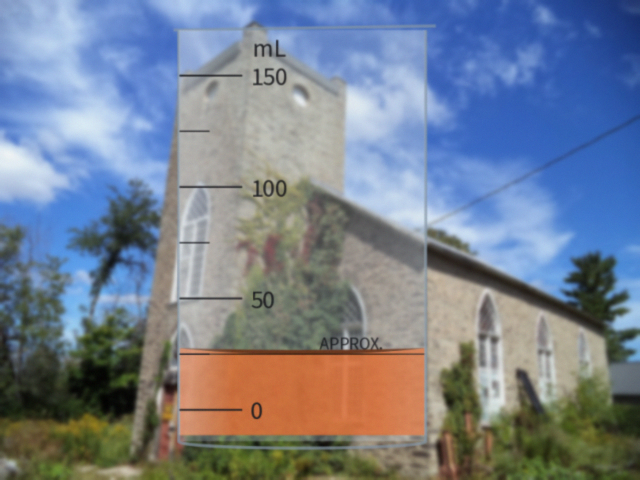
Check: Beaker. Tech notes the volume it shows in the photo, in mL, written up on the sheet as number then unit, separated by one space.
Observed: 25 mL
